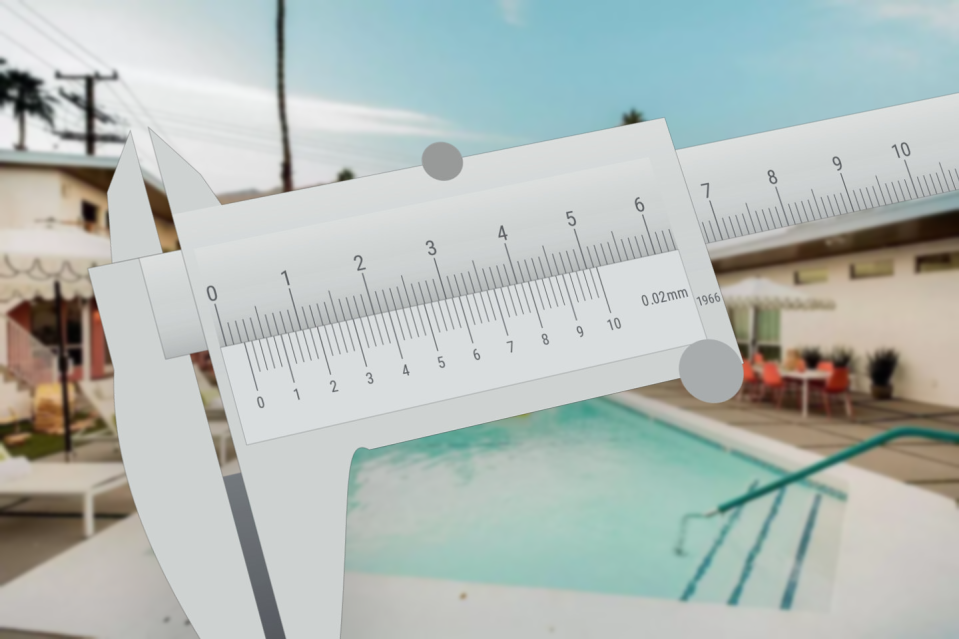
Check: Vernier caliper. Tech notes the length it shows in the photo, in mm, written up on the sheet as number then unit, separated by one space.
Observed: 2.4 mm
